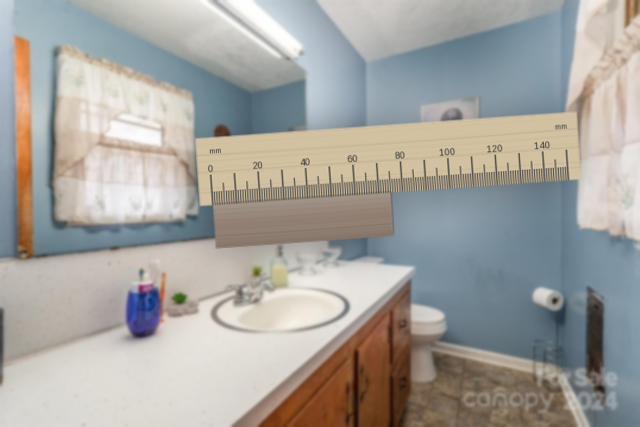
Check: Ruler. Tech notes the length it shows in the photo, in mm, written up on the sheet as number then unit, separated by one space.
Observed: 75 mm
